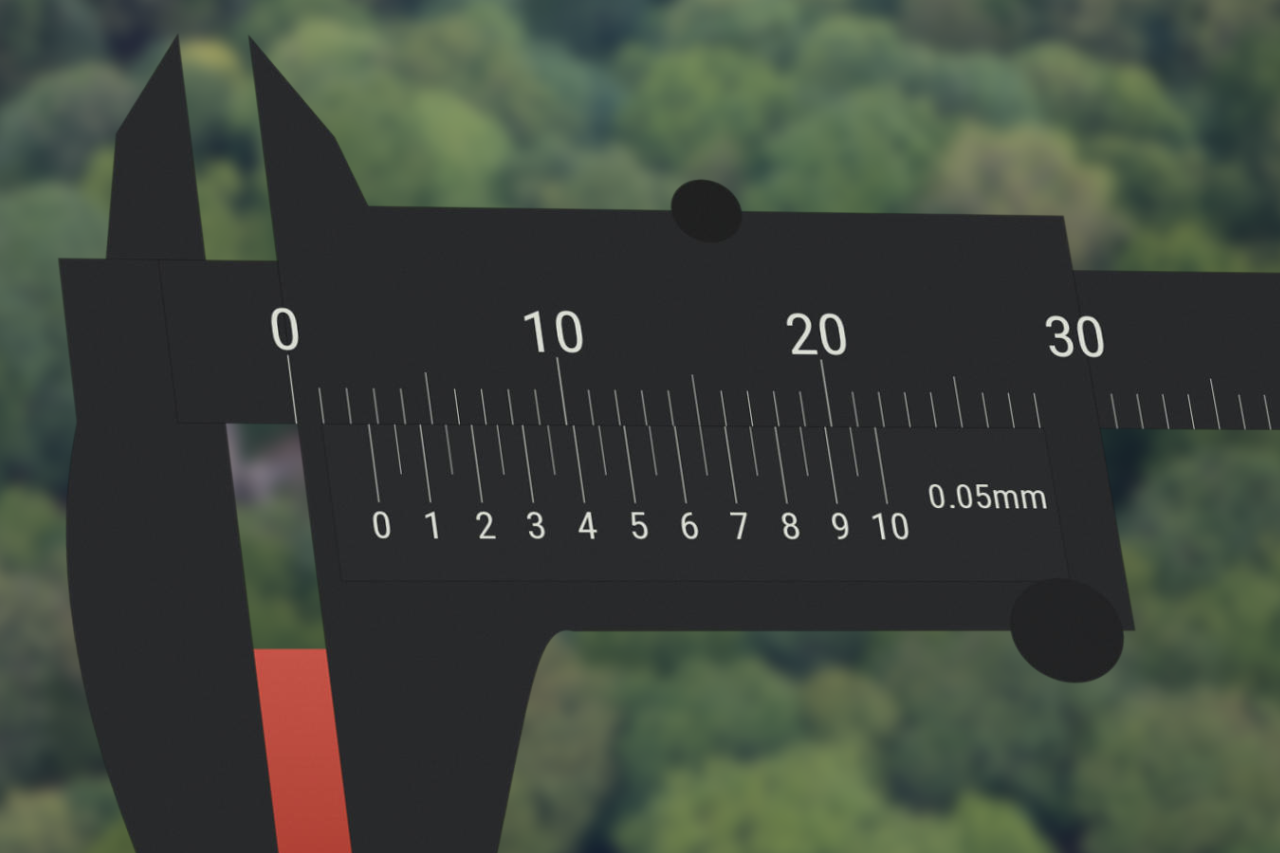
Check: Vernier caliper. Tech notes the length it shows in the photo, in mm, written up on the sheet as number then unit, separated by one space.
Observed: 2.65 mm
